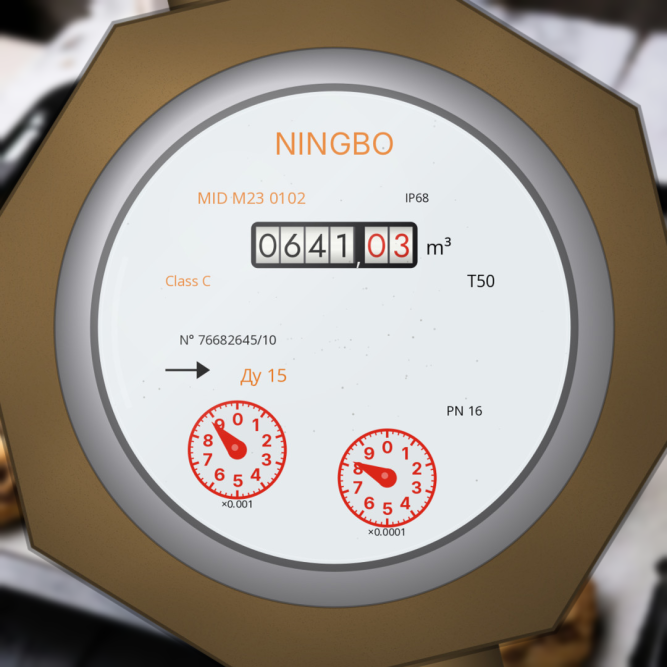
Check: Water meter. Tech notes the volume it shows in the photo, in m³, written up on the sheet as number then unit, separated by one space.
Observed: 641.0388 m³
